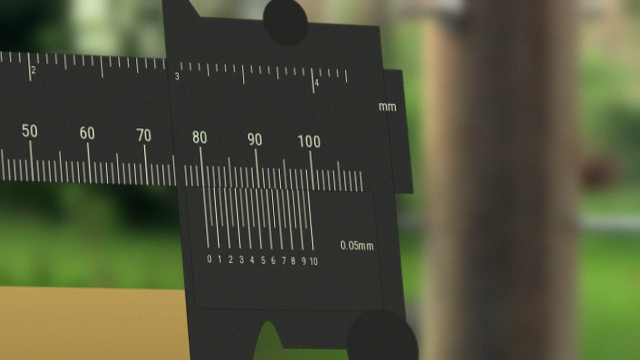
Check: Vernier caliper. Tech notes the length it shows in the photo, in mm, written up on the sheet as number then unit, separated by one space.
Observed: 80.0 mm
